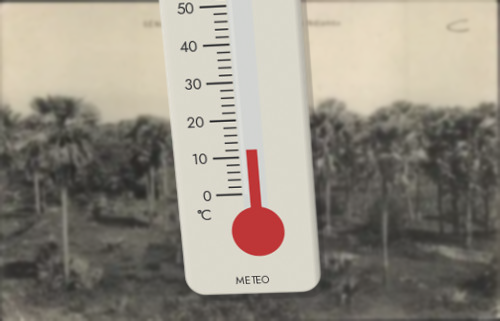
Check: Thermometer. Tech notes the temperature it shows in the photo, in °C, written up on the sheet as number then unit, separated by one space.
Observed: 12 °C
